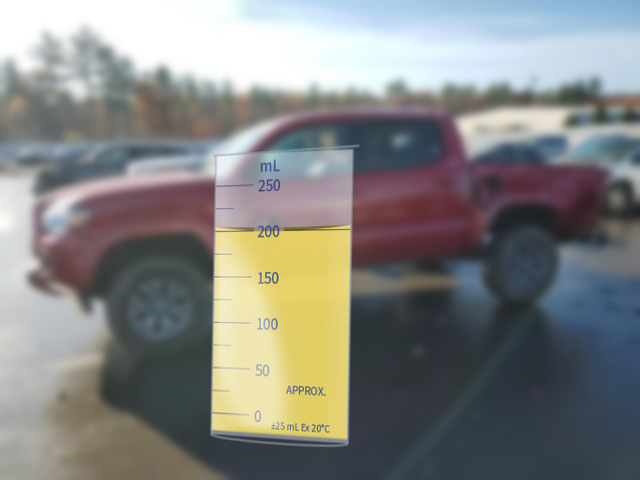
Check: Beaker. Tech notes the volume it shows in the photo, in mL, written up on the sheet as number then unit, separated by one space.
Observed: 200 mL
